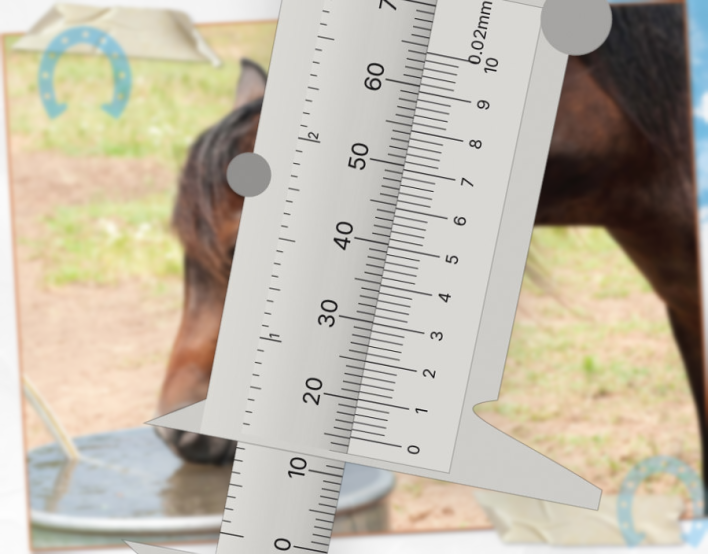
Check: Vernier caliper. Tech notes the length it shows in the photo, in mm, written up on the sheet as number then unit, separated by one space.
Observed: 15.2 mm
